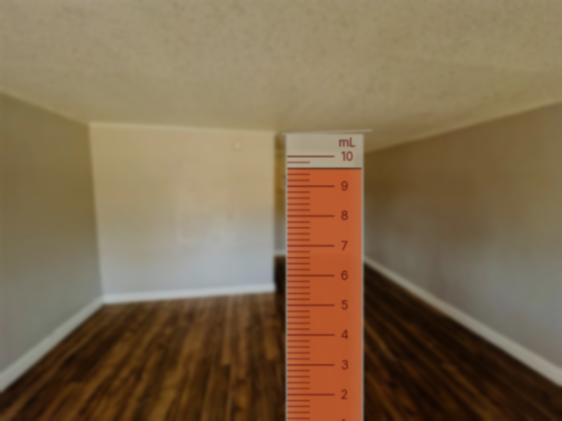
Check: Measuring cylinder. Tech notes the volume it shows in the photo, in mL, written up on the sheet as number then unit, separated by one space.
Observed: 9.6 mL
